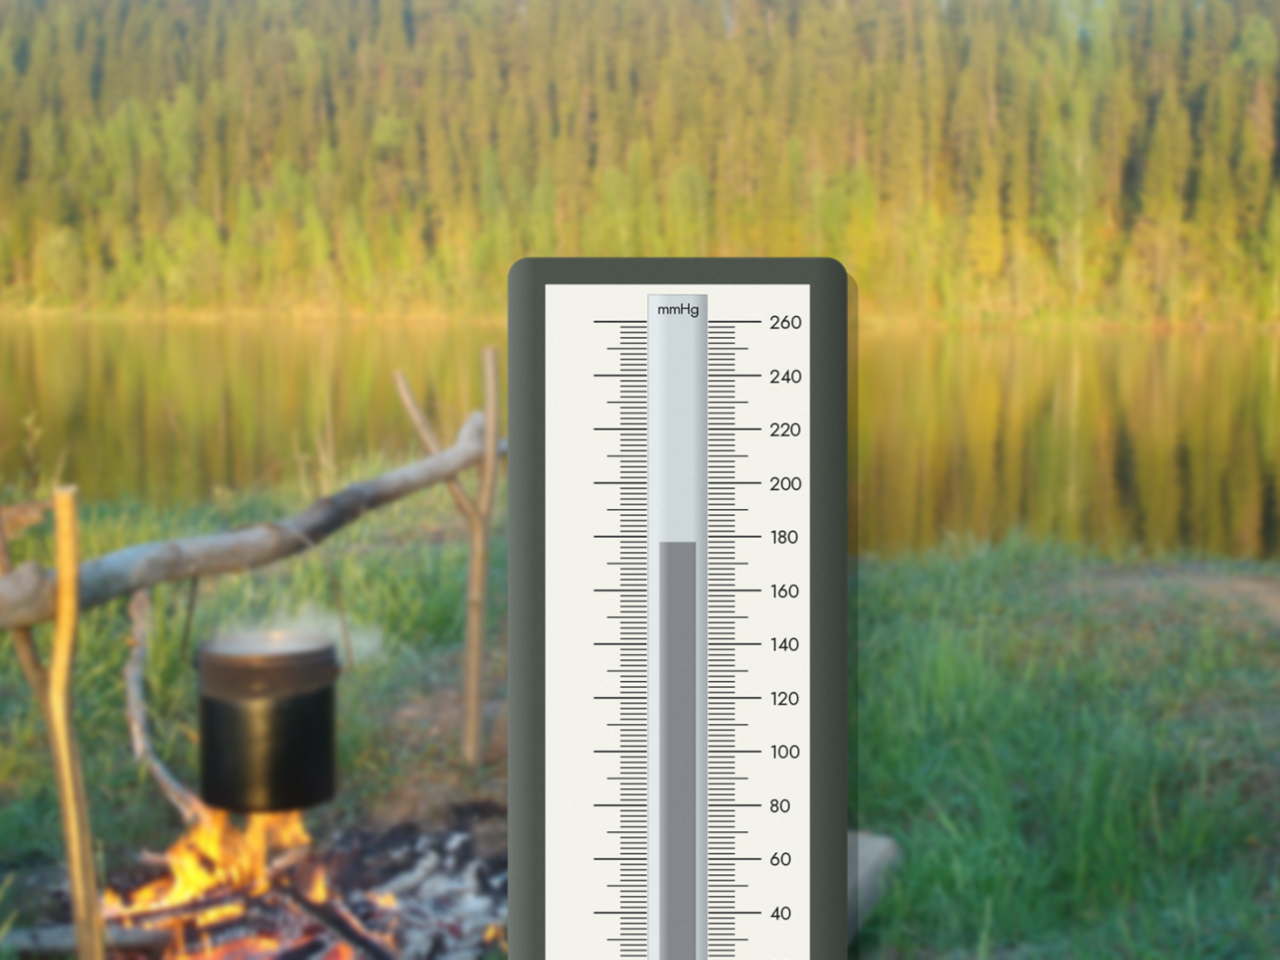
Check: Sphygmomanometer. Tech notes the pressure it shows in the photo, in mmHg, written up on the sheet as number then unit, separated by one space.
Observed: 178 mmHg
